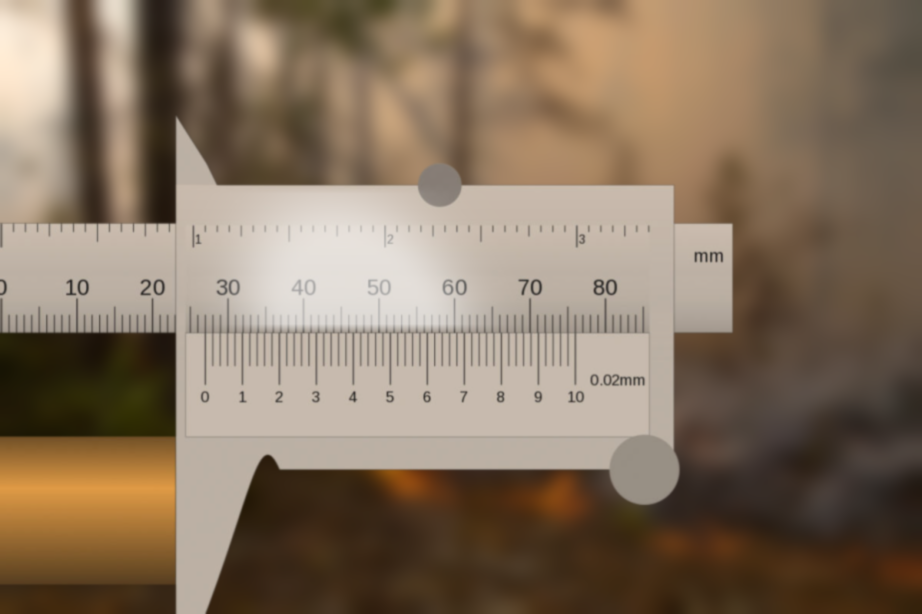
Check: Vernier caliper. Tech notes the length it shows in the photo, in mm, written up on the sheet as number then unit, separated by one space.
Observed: 27.0 mm
